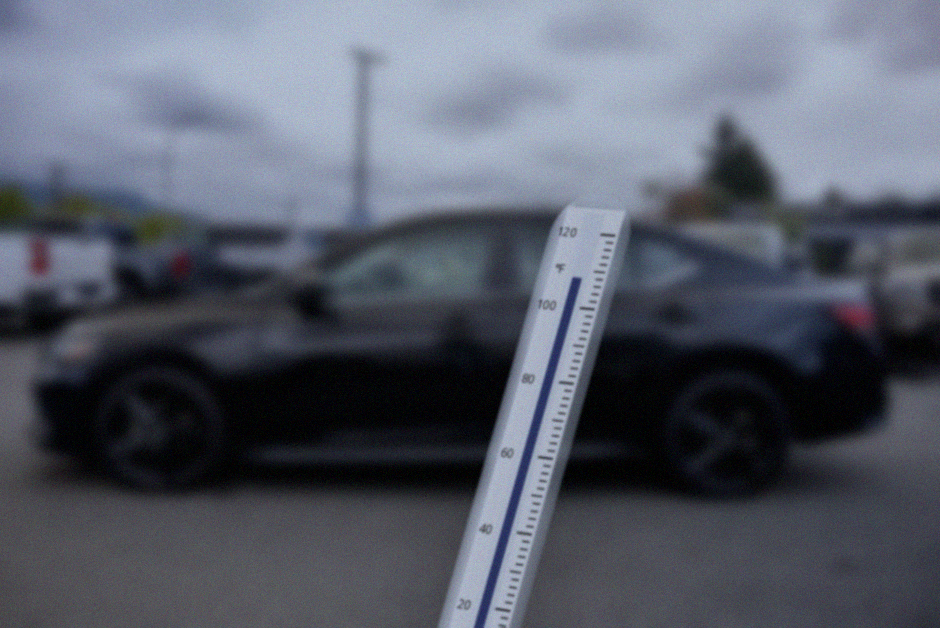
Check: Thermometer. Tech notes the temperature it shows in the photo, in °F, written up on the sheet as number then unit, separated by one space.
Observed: 108 °F
